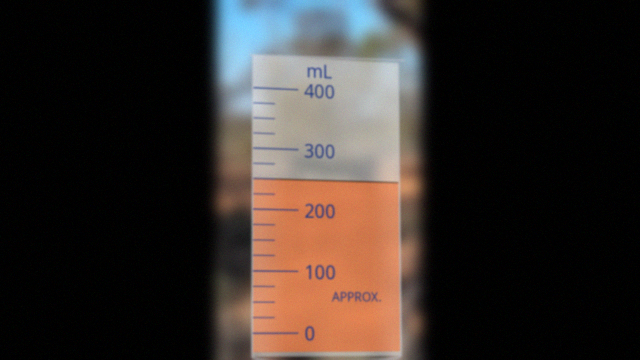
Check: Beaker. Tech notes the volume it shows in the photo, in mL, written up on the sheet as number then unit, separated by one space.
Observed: 250 mL
